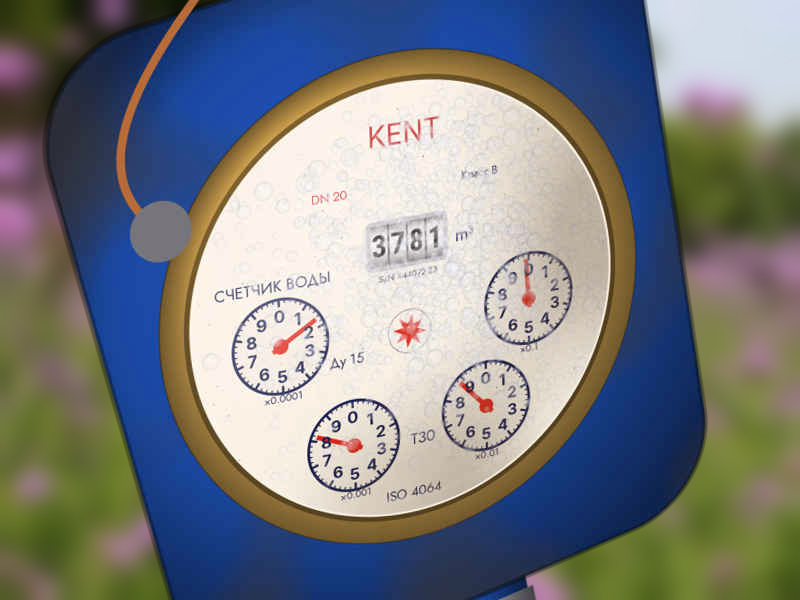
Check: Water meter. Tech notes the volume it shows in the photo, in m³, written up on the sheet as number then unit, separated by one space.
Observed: 3780.9881 m³
